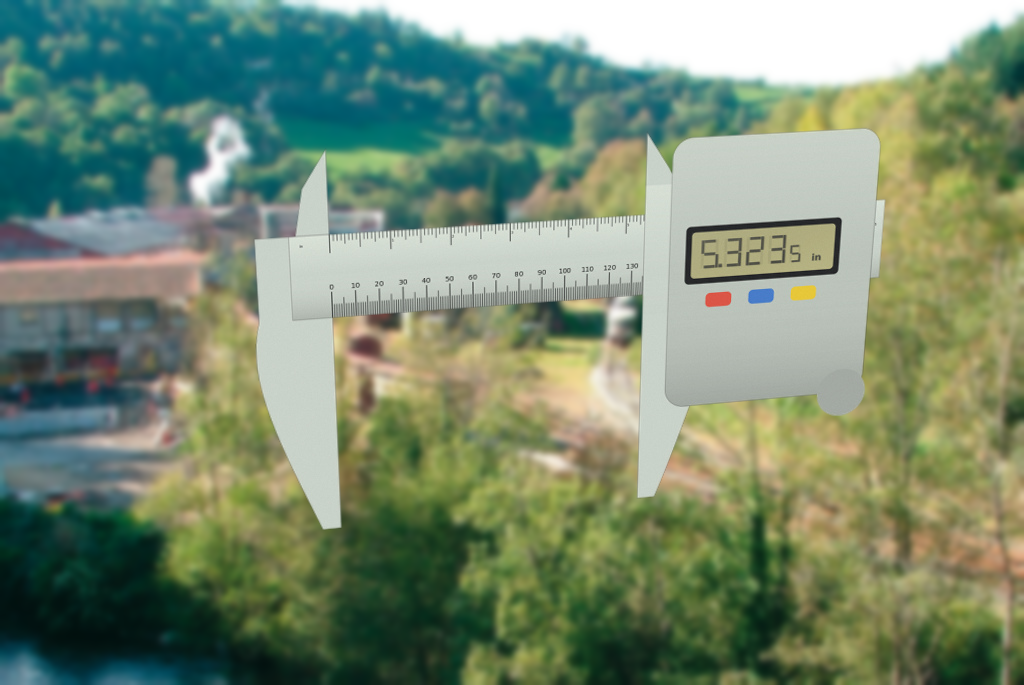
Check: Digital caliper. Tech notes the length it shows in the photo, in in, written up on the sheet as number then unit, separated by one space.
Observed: 5.3235 in
